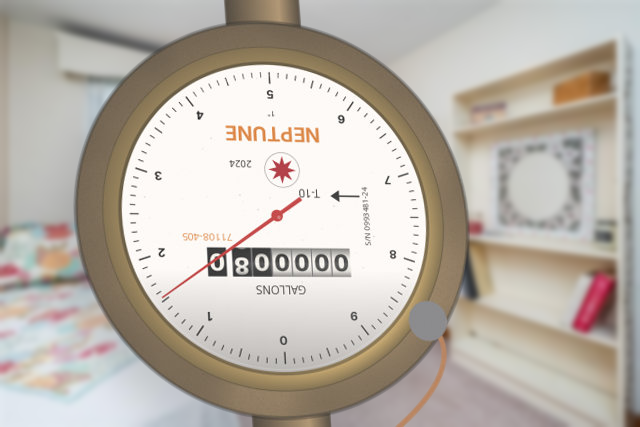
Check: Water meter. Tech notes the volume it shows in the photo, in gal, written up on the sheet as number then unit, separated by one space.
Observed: 81.5 gal
